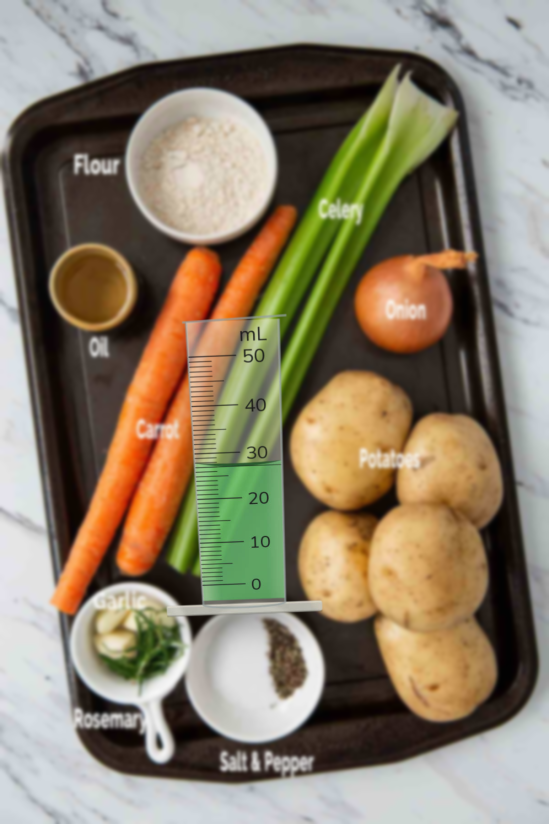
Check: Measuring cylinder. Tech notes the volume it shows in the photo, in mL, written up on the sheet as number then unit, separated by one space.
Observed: 27 mL
